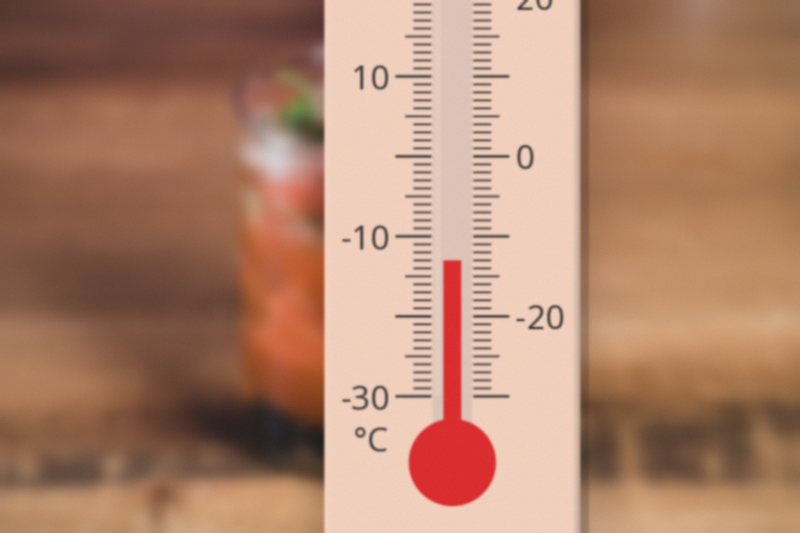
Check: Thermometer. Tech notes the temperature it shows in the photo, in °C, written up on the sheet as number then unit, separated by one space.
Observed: -13 °C
